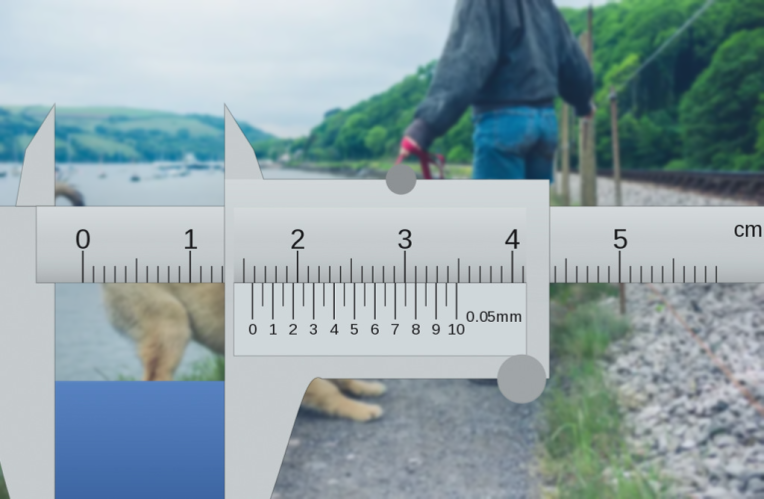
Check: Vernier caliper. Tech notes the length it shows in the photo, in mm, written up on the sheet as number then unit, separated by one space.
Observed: 15.8 mm
